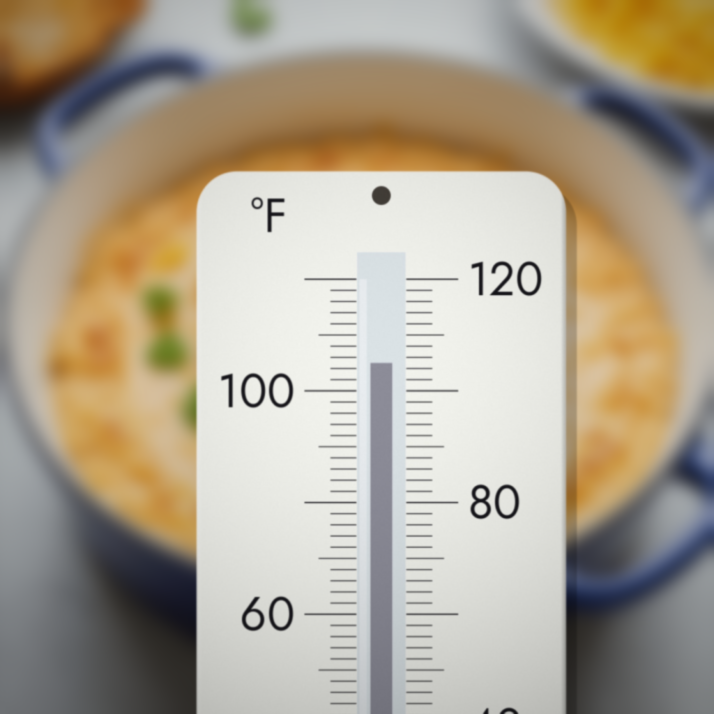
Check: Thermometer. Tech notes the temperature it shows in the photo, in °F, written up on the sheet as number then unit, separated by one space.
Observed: 105 °F
